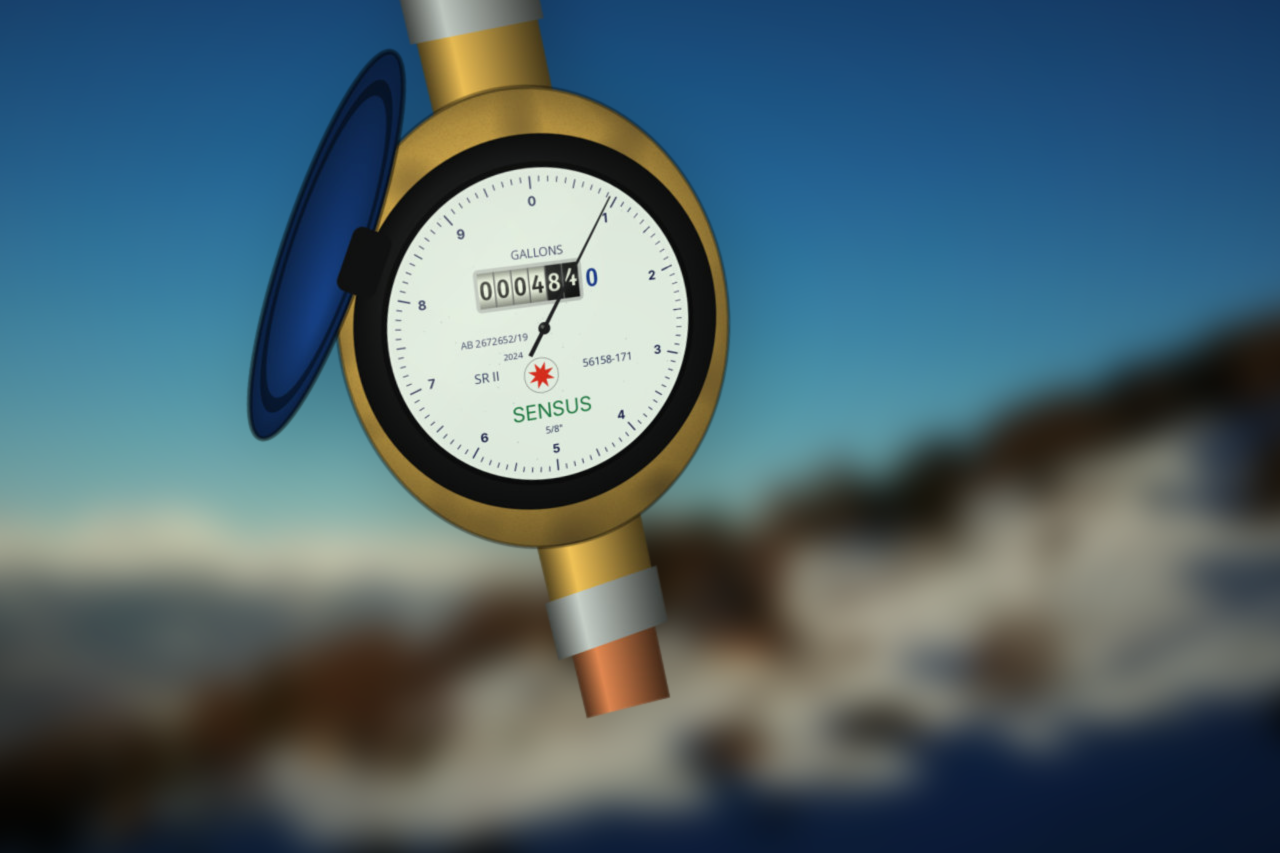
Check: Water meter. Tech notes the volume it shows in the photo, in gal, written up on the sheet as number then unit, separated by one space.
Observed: 4840.9 gal
